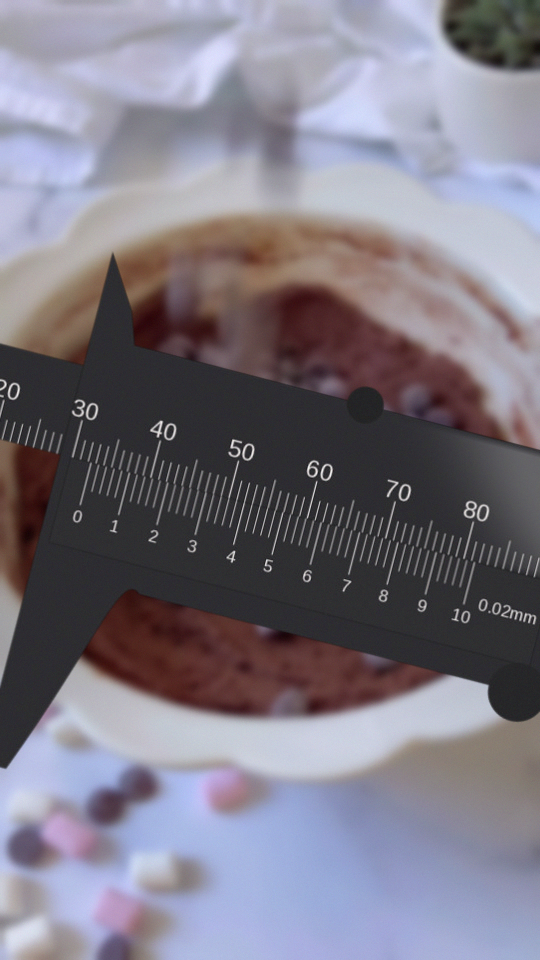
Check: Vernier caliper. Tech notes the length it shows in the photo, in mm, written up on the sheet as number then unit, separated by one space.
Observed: 32.4 mm
